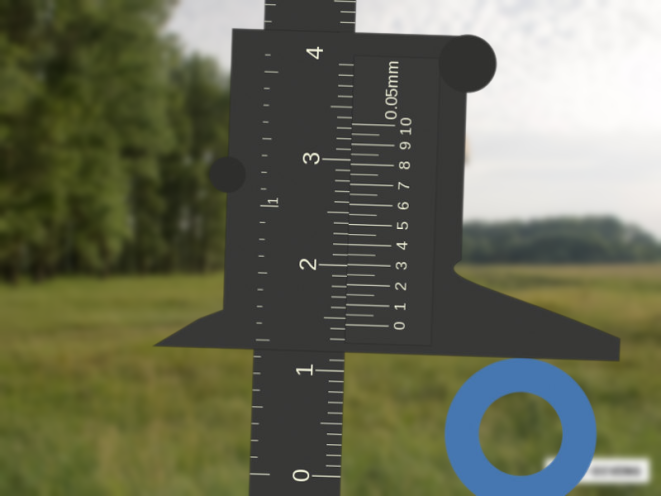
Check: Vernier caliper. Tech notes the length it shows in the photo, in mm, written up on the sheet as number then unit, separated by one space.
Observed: 14.4 mm
